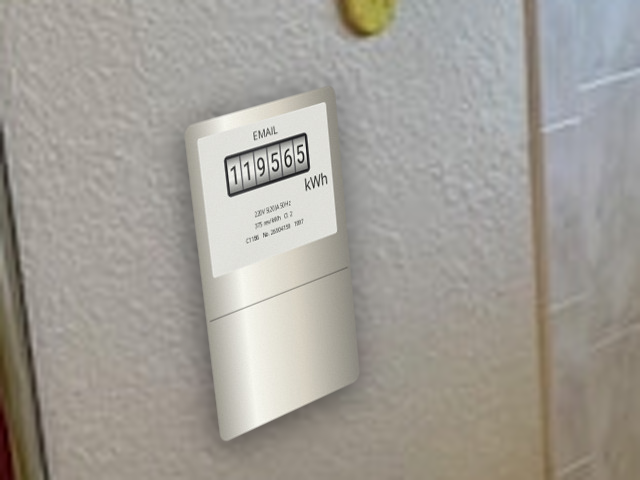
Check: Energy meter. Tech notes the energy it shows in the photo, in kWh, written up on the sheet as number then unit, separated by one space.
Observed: 119565 kWh
